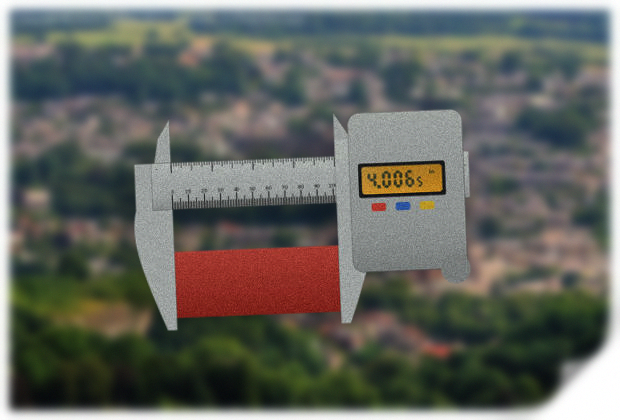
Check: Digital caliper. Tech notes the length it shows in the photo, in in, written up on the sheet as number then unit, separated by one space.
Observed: 4.0065 in
